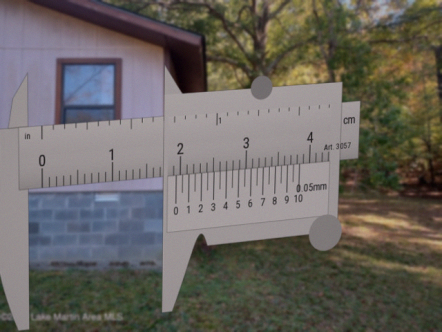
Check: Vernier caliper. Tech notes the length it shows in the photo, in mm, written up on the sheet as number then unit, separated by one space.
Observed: 19.4 mm
